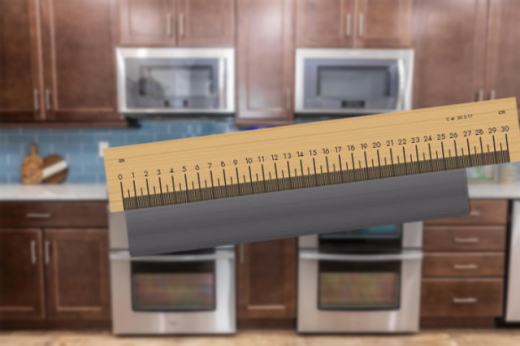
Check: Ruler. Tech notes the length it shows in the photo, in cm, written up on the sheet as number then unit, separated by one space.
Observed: 26.5 cm
